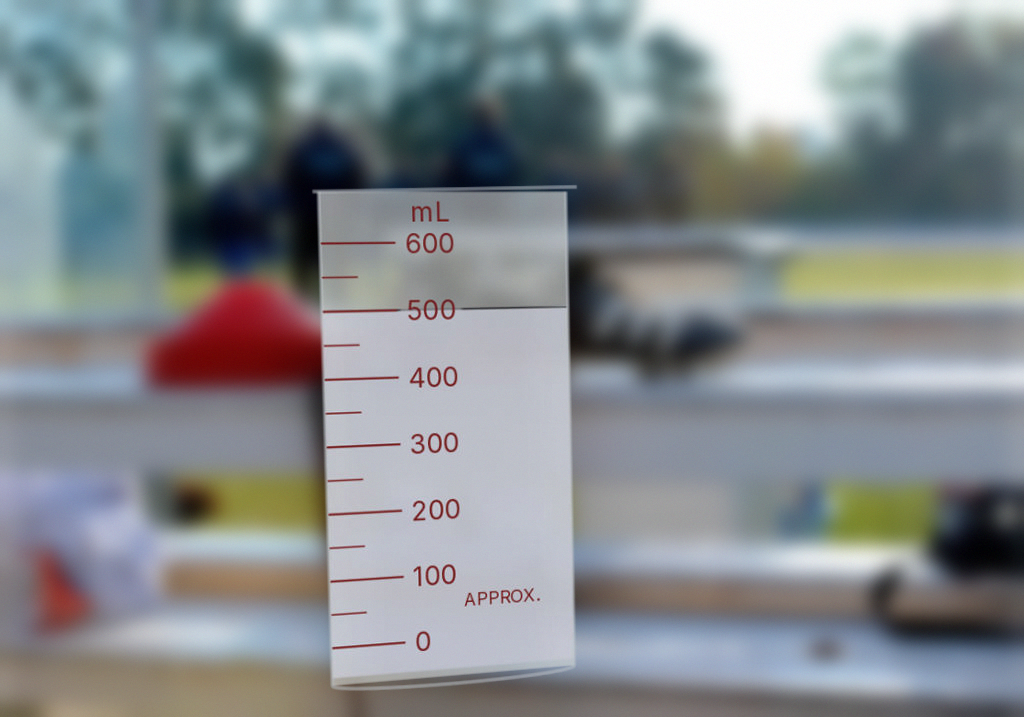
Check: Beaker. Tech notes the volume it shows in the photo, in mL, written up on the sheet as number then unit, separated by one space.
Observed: 500 mL
